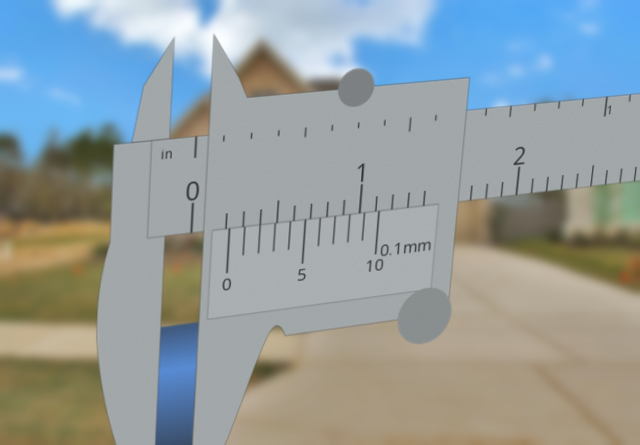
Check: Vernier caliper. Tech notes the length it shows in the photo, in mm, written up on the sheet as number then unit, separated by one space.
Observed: 2.2 mm
